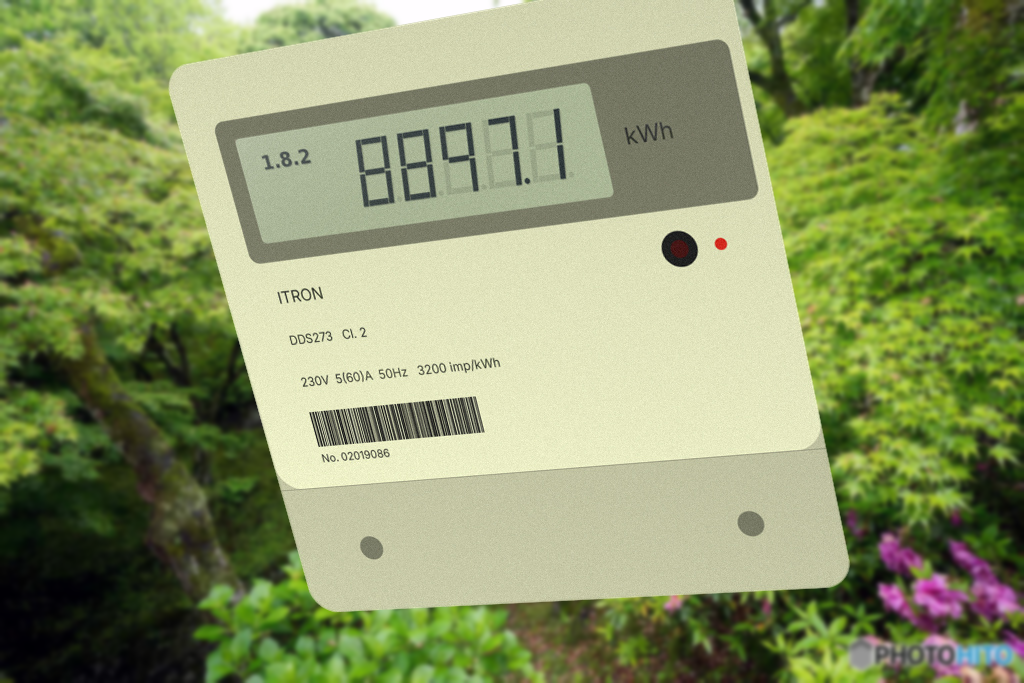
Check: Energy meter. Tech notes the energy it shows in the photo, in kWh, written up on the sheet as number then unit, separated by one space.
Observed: 8897.1 kWh
